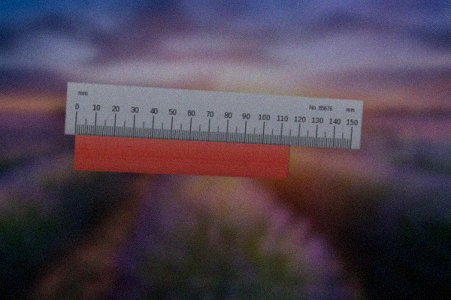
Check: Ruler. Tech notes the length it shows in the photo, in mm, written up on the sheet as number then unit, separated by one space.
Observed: 115 mm
